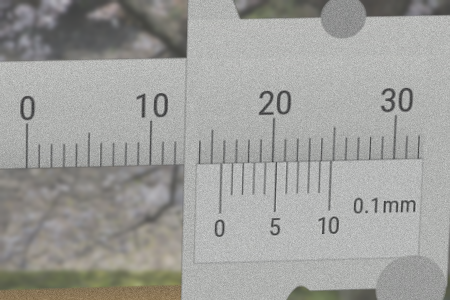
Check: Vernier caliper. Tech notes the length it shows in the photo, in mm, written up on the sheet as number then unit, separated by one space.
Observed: 15.8 mm
